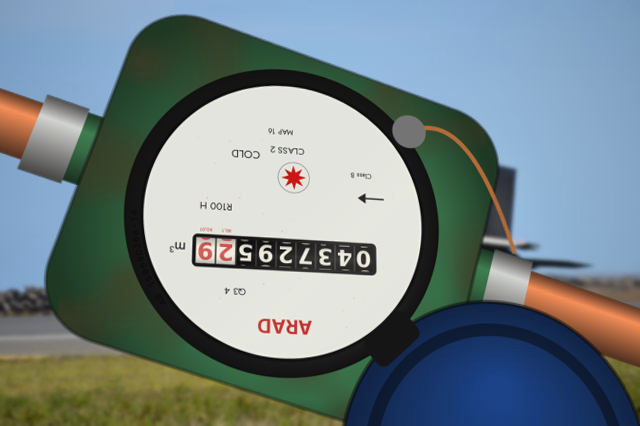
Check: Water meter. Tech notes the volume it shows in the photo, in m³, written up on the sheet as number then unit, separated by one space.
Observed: 437295.29 m³
